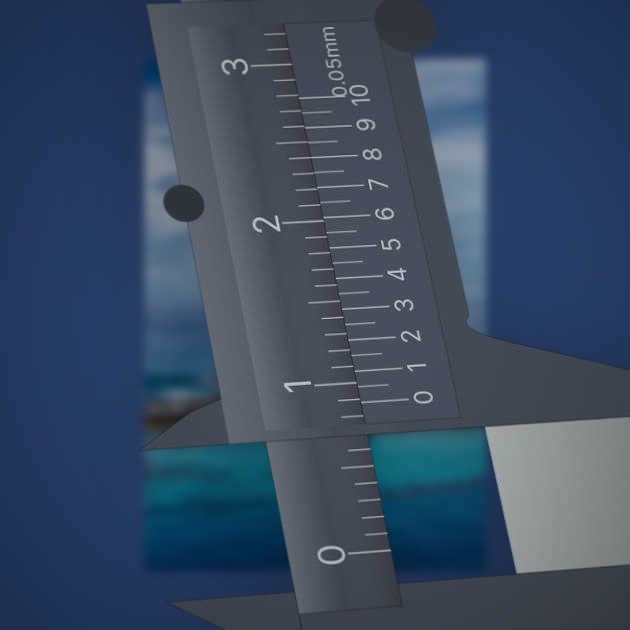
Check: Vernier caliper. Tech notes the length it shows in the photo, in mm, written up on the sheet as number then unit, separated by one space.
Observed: 8.8 mm
